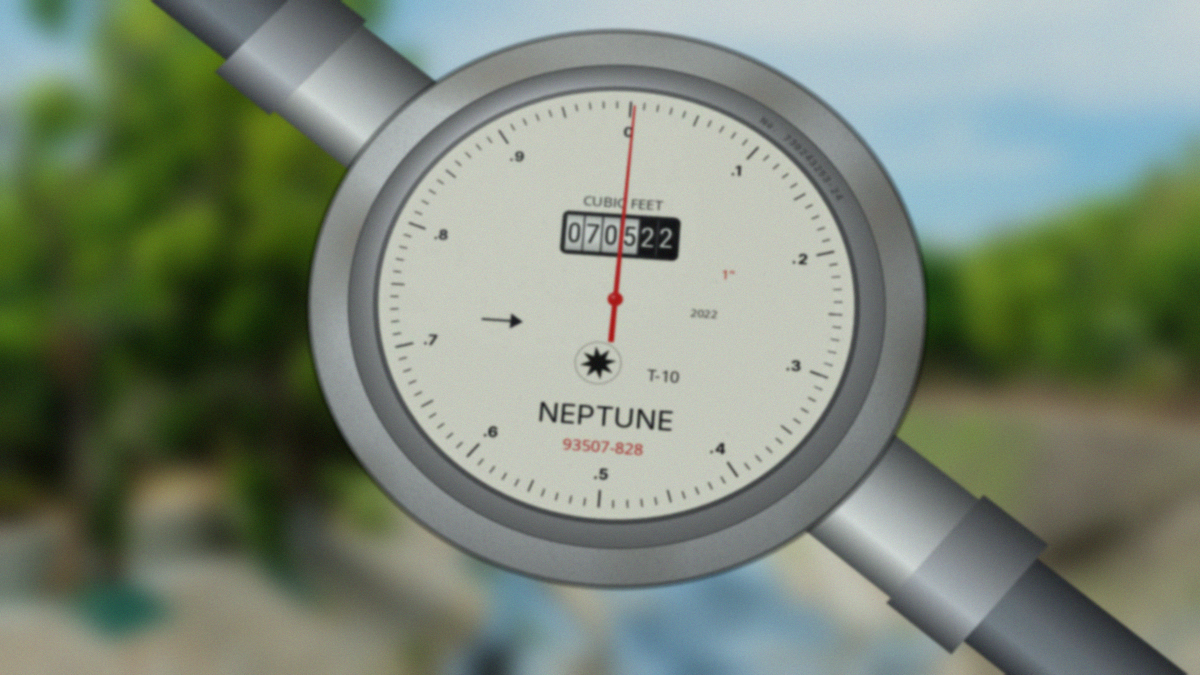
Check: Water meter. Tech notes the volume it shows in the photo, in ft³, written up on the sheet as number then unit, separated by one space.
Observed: 70522.00 ft³
